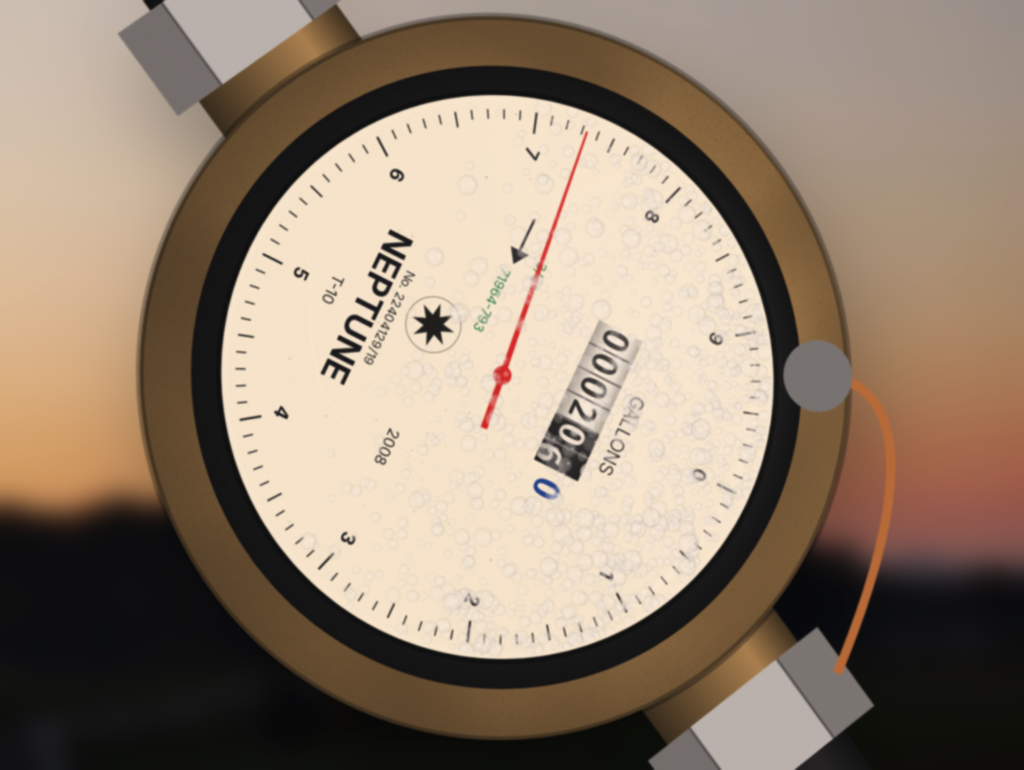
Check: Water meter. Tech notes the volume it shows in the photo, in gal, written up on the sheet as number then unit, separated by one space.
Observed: 2057.3 gal
